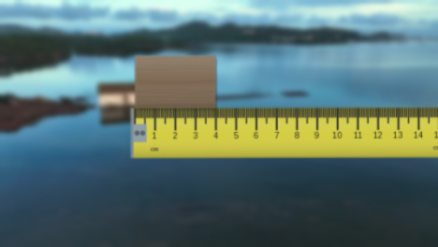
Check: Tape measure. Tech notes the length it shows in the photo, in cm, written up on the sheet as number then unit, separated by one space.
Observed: 4 cm
